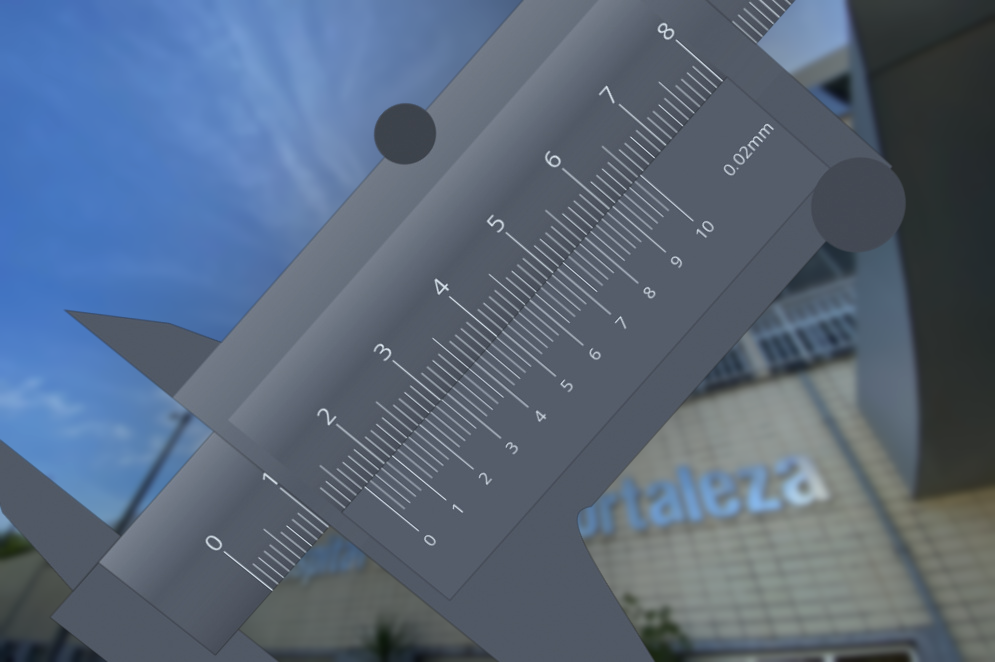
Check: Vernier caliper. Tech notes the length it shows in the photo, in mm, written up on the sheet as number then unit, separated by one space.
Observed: 16.4 mm
